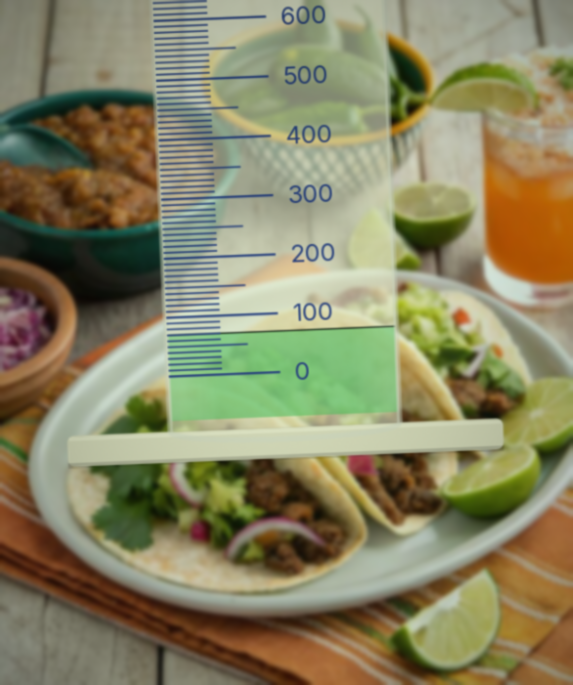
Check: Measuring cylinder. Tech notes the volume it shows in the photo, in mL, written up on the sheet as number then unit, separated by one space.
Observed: 70 mL
